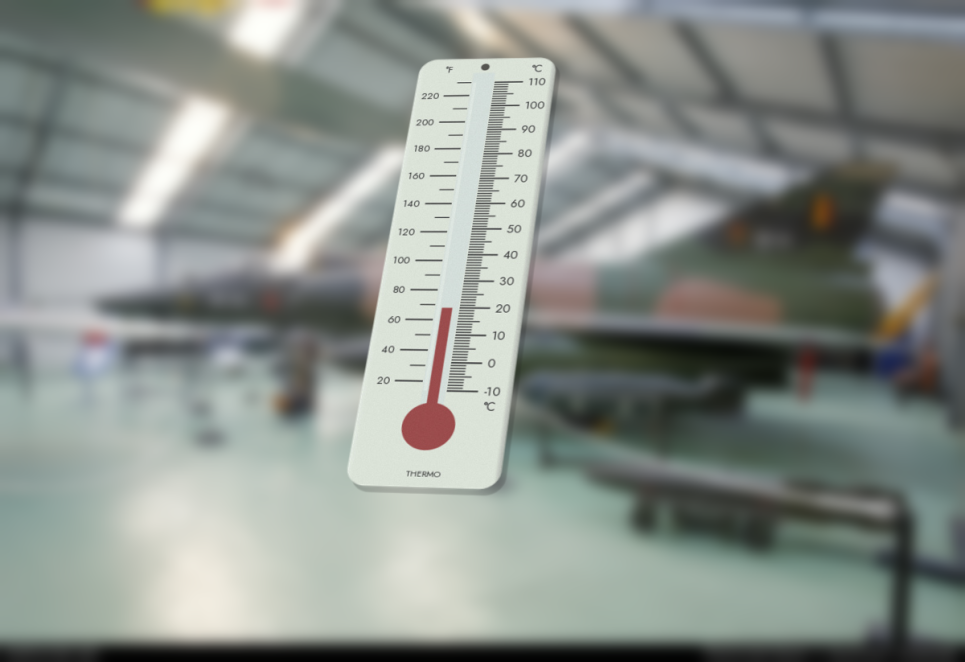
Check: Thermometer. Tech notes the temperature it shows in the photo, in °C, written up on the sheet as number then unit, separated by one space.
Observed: 20 °C
